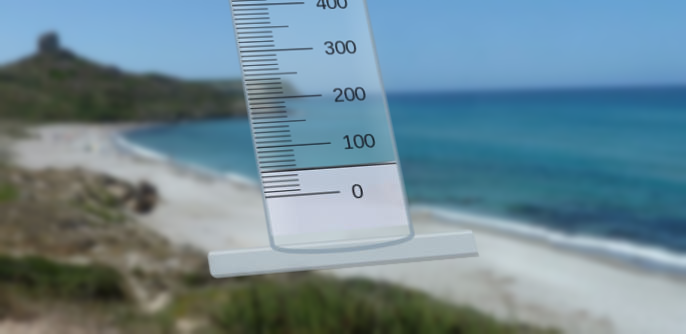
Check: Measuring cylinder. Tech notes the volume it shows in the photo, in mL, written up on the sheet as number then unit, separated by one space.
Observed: 50 mL
